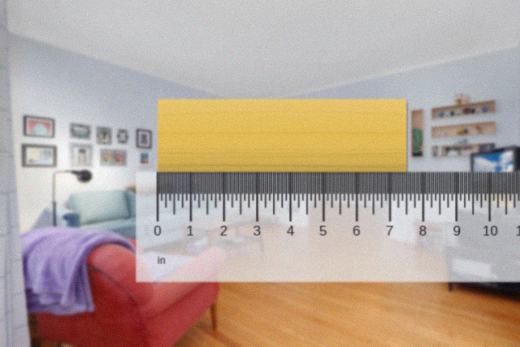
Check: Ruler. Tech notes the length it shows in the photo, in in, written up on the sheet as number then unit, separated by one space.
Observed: 7.5 in
